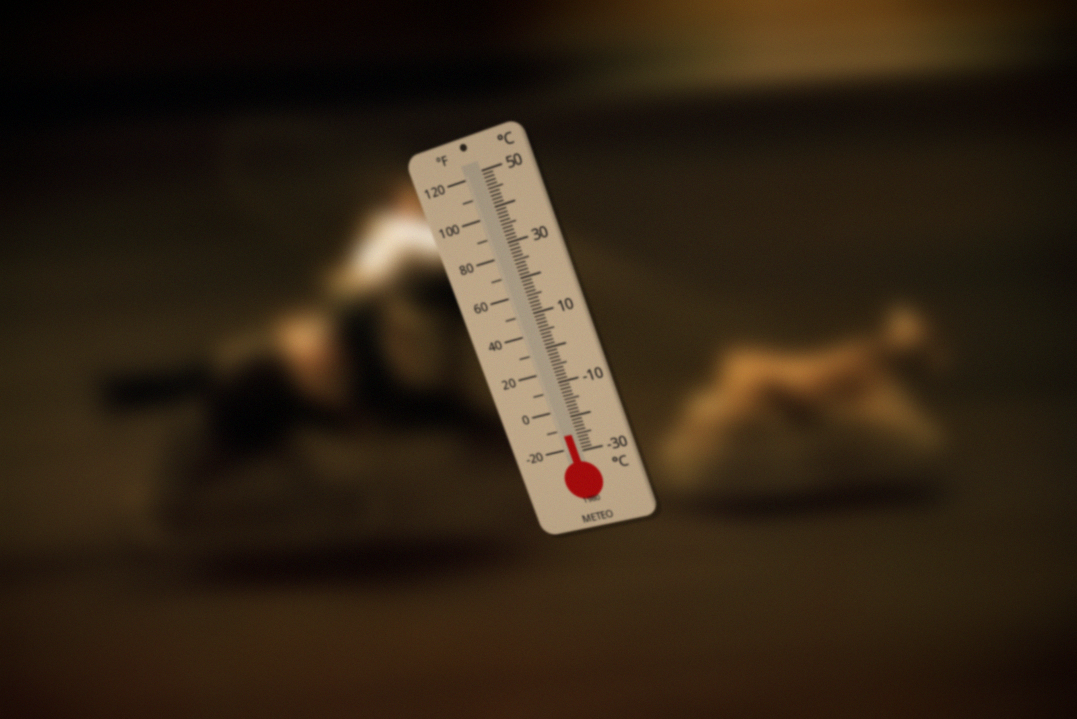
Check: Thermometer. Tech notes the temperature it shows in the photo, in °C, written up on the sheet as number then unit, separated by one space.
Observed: -25 °C
